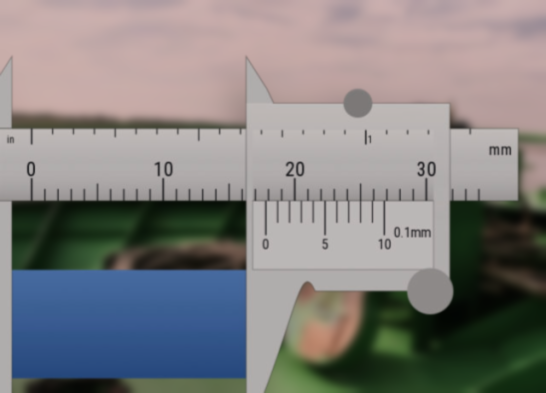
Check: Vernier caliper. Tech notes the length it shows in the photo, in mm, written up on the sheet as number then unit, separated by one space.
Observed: 17.8 mm
